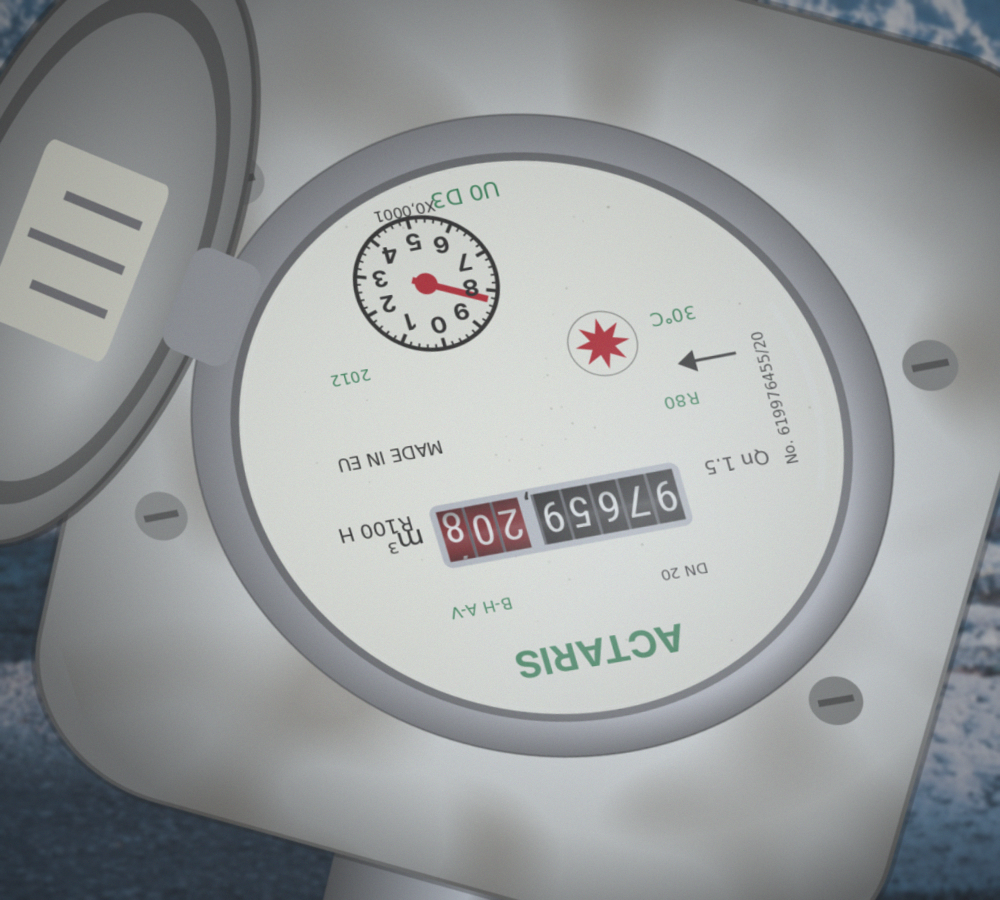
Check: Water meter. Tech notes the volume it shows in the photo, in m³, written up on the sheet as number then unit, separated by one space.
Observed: 97659.2078 m³
